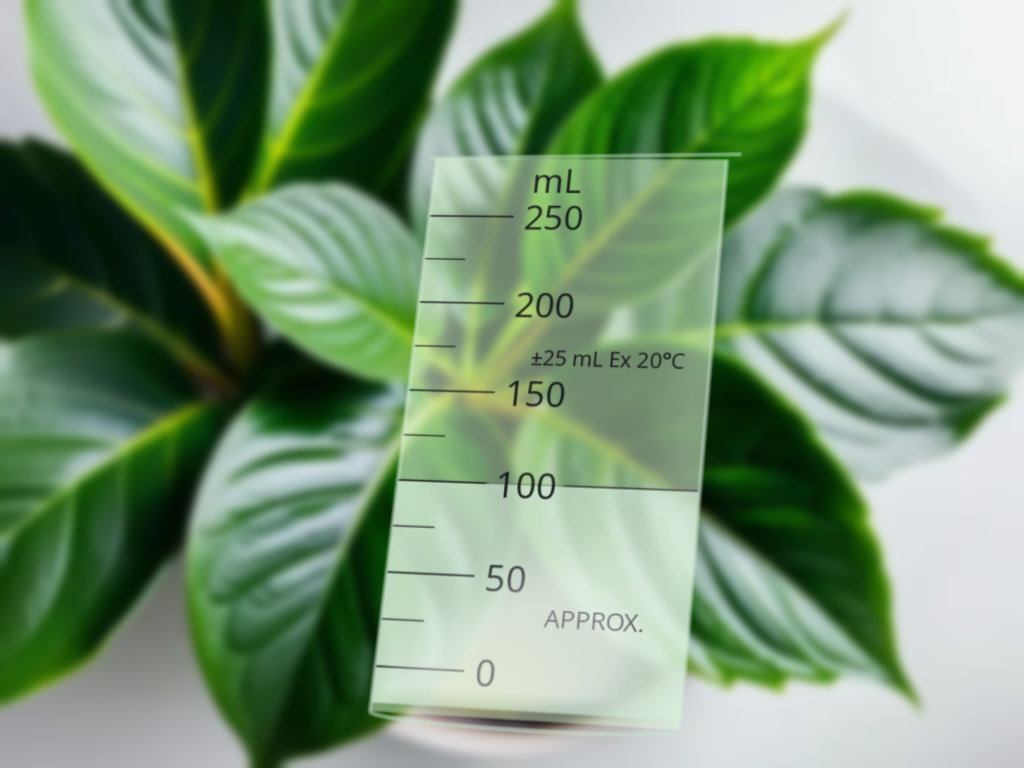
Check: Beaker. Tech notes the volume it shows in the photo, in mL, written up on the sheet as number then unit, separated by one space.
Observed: 100 mL
